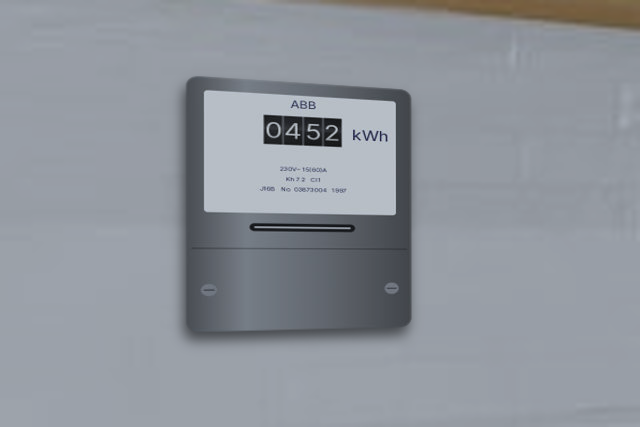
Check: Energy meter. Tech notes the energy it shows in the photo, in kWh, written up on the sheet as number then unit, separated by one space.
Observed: 452 kWh
